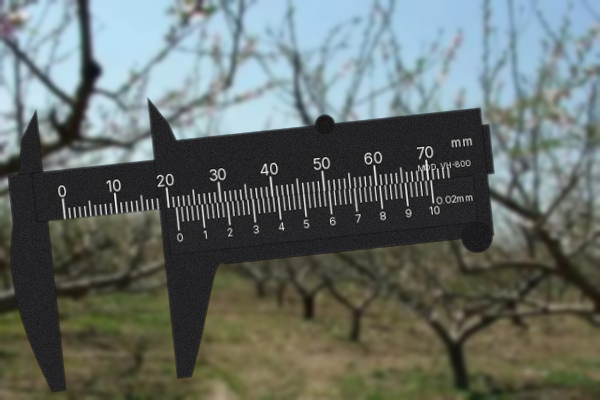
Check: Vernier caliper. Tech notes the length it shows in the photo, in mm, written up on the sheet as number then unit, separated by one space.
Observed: 21.5 mm
